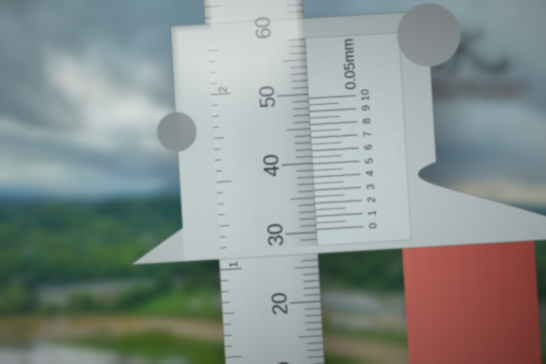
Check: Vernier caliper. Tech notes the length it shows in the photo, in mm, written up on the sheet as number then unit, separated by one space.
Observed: 30.4 mm
